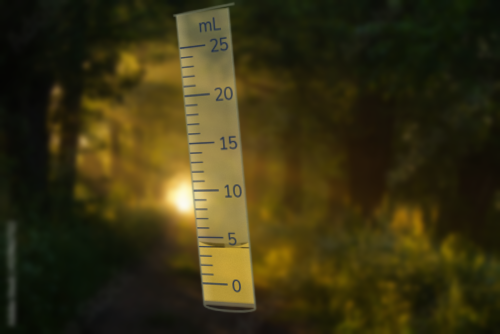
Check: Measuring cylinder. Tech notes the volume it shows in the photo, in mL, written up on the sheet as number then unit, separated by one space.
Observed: 4 mL
